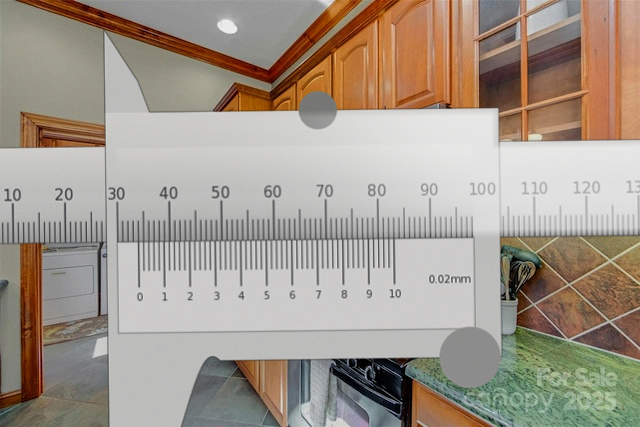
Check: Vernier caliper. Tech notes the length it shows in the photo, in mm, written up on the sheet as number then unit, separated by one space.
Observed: 34.0 mm
